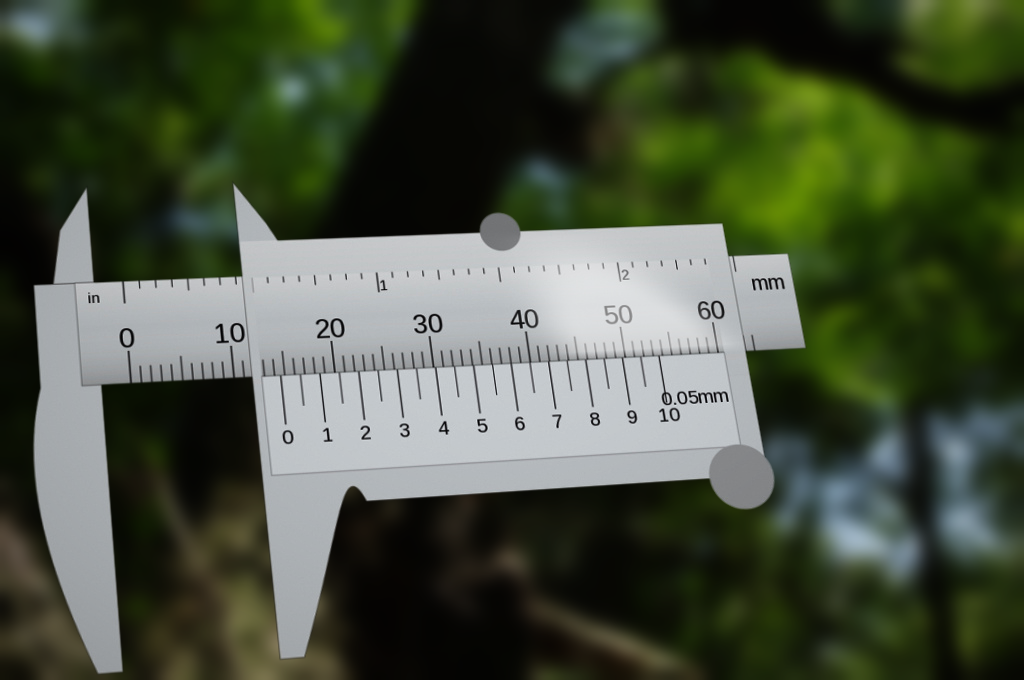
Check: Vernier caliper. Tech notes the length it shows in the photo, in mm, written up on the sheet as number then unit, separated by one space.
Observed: 14.6 mm
